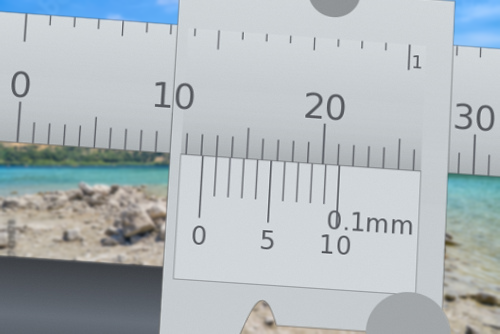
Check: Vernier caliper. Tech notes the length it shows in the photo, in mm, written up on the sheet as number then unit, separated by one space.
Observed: 12.1 mm
